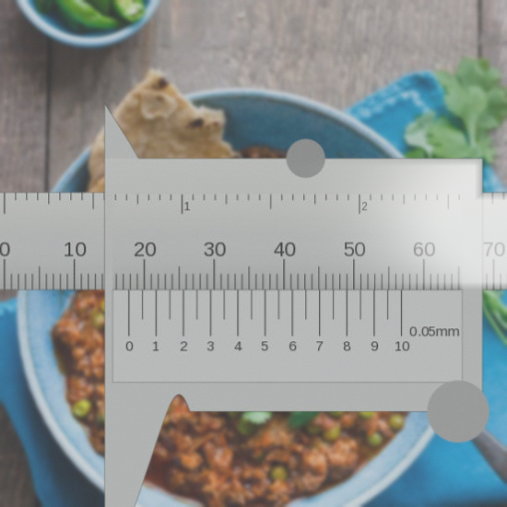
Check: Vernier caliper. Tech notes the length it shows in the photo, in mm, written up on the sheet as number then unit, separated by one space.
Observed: 17.8 mm
